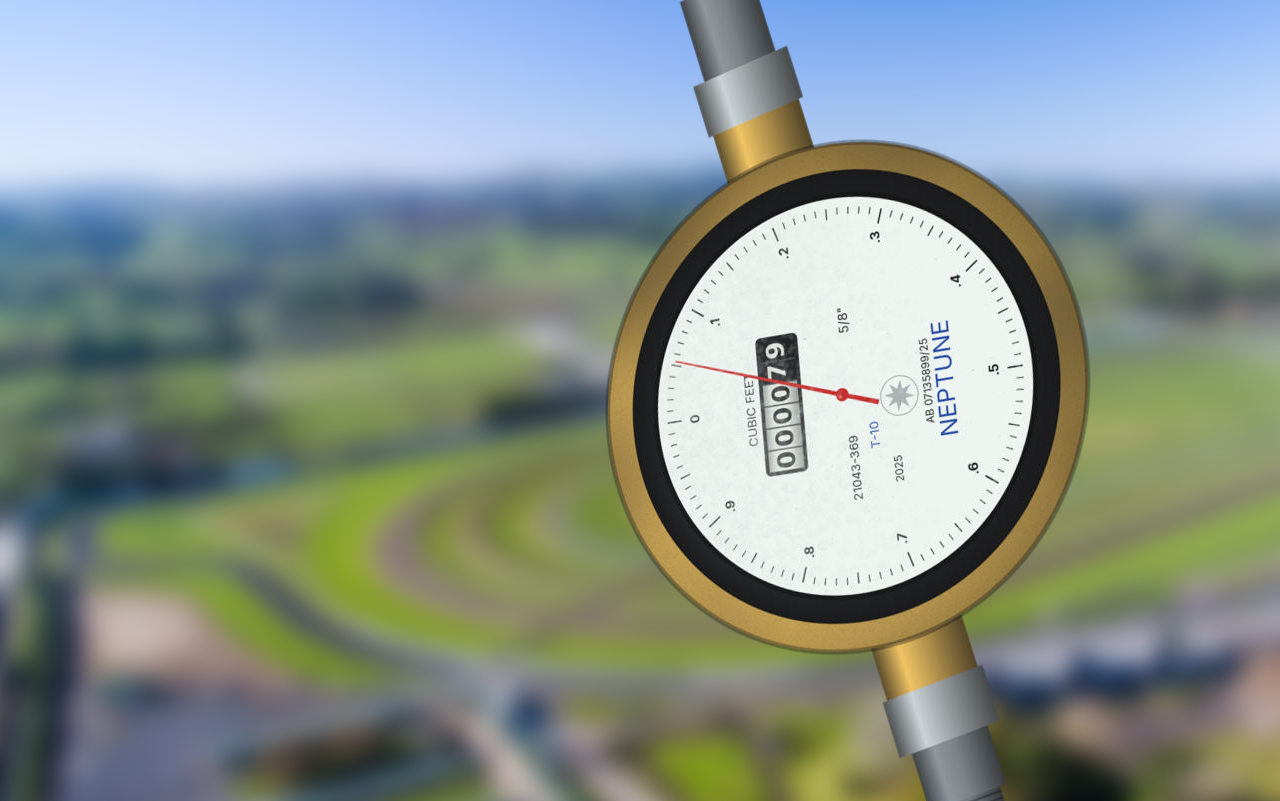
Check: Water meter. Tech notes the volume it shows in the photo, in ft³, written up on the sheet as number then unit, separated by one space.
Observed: 79.05 ft³
